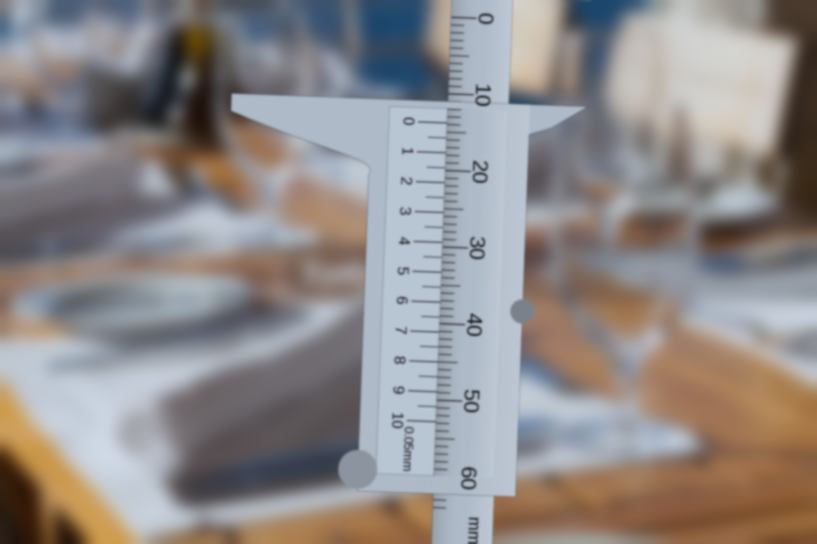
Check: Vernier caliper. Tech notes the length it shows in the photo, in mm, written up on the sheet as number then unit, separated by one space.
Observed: 13.8 mm
